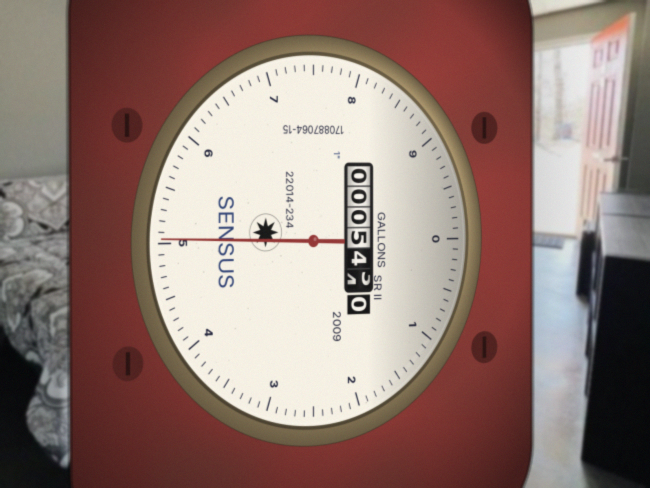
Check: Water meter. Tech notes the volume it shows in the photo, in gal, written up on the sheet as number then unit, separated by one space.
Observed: 5435.0 gal
